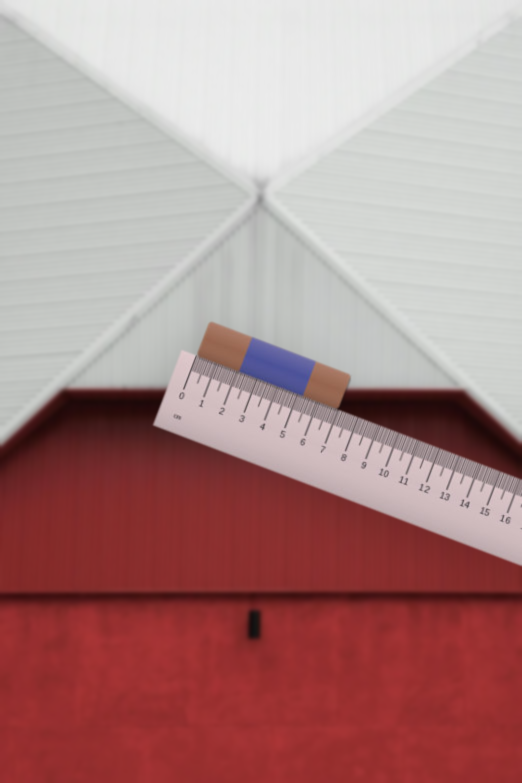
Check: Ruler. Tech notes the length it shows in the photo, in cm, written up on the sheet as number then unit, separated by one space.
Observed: 7 cm
